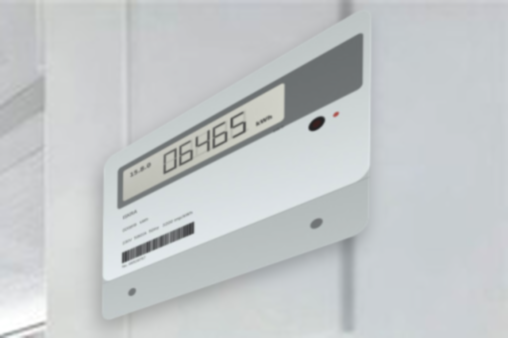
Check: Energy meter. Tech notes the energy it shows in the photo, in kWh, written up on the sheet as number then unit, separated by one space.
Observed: 6465 kWh
